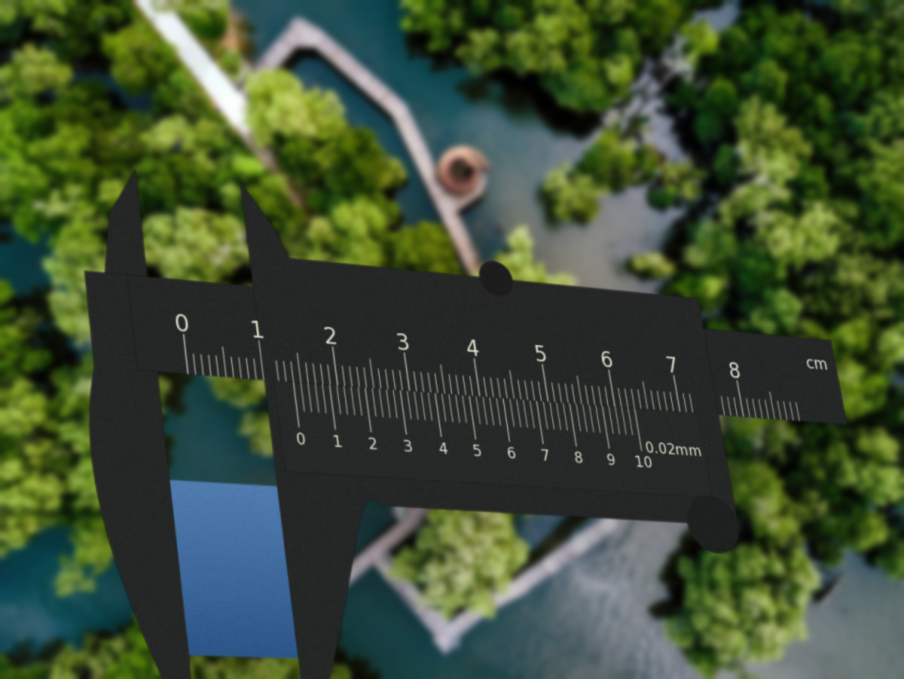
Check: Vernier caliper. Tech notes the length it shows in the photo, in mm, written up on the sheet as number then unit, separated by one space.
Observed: 14.0 mm
